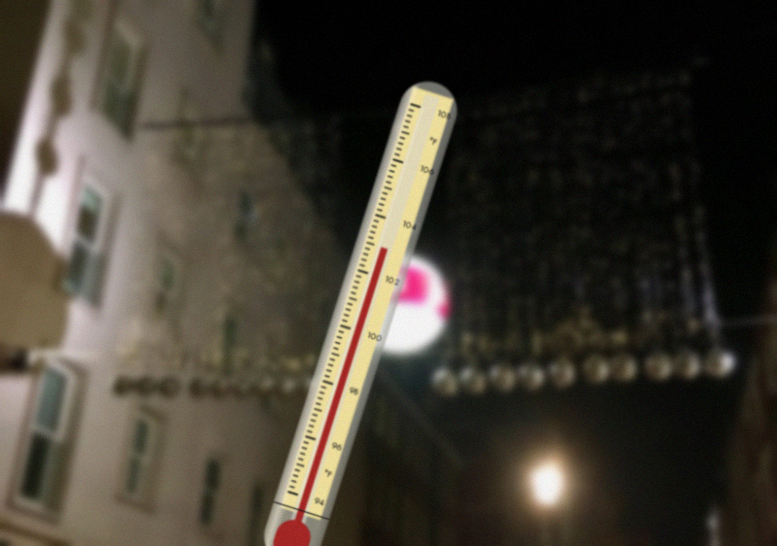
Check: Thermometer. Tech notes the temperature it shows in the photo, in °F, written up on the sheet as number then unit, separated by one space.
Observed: 103 °F
